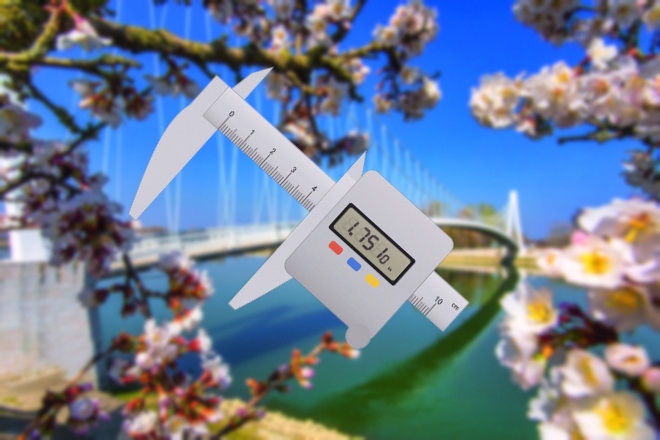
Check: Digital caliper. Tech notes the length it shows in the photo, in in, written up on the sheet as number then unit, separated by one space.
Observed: 1.7510 in
